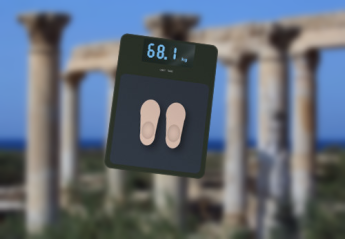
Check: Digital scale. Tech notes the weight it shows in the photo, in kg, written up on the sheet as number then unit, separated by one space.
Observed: 68.1 kg
